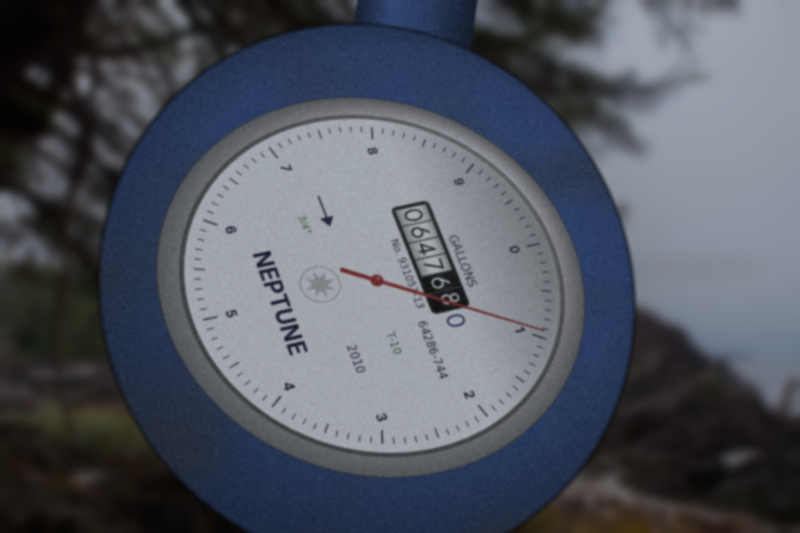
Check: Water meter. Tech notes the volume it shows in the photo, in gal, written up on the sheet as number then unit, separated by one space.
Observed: 647680.9 gal
